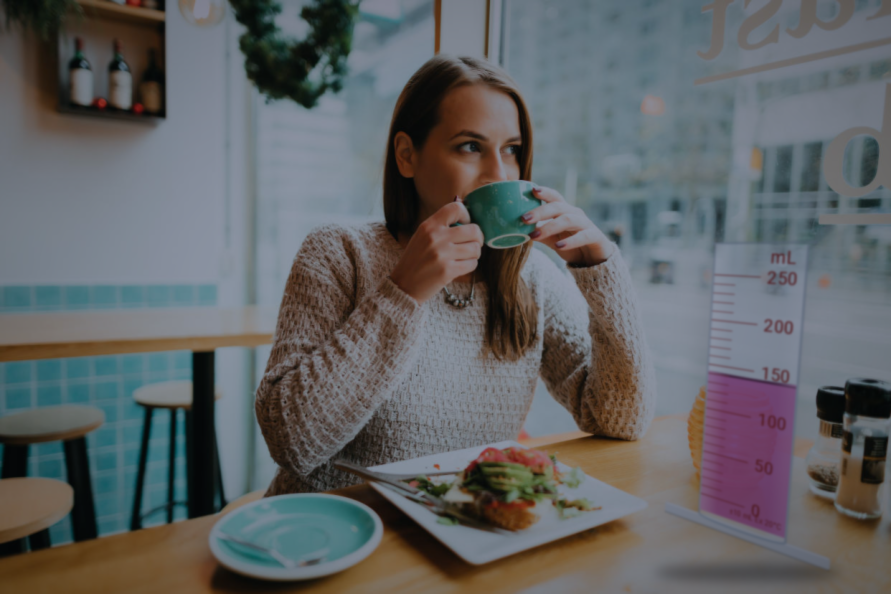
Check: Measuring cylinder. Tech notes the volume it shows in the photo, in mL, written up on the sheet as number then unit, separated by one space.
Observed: 140 mL
